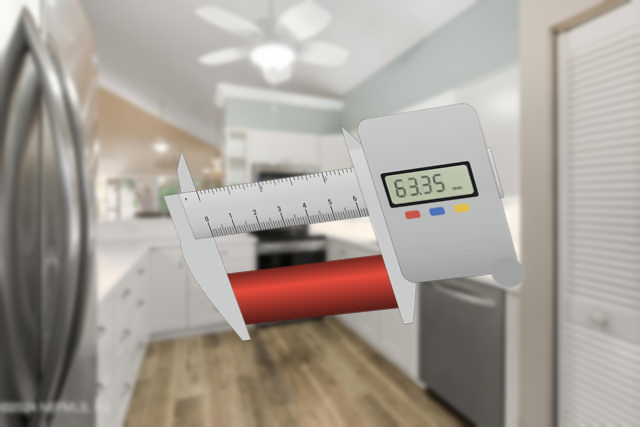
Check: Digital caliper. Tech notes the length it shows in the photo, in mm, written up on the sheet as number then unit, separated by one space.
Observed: 63.35 mm
